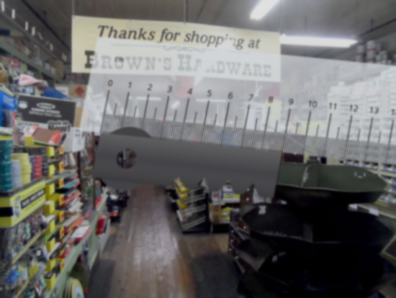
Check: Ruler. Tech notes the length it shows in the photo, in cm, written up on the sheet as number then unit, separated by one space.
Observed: 9 cm
